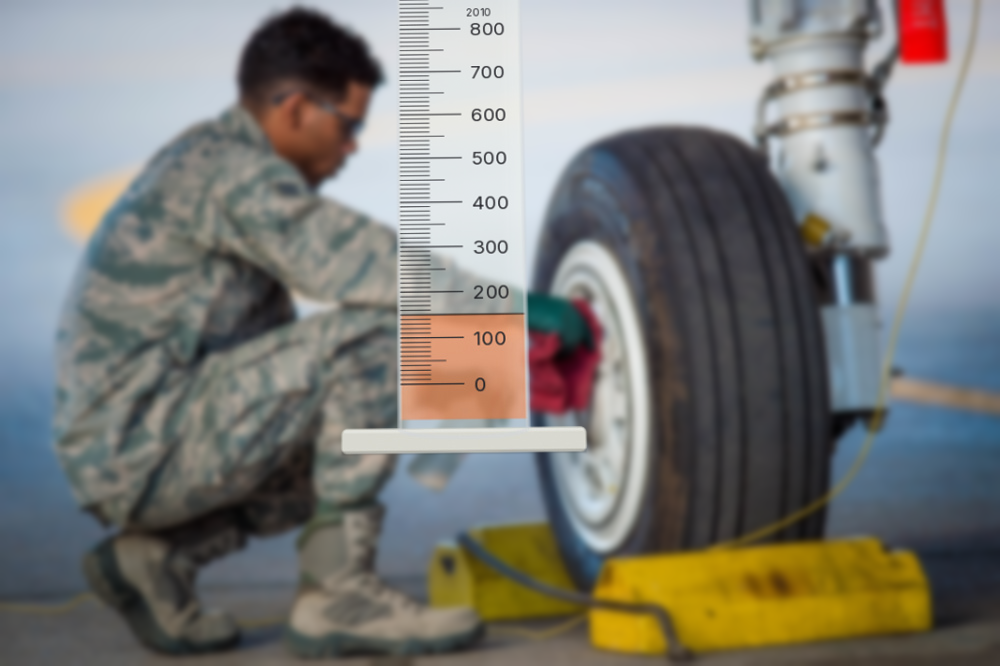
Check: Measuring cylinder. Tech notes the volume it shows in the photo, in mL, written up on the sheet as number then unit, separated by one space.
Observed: 150 mL
